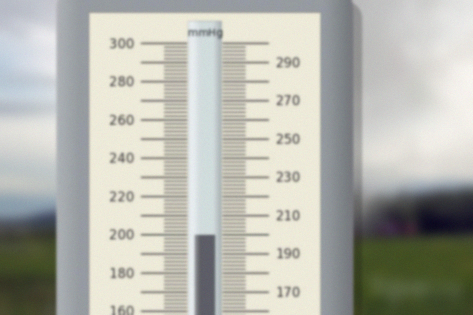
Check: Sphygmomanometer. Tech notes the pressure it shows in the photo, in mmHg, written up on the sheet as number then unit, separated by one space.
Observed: 200 mmHg
